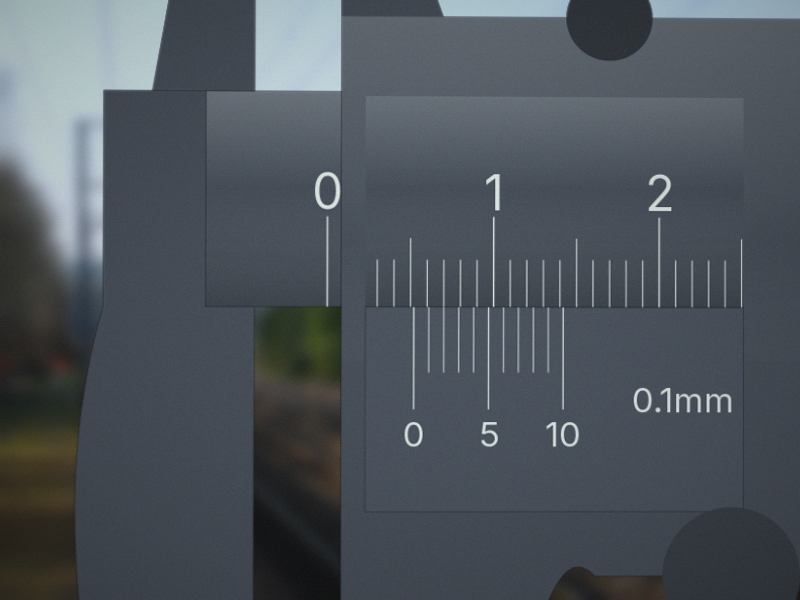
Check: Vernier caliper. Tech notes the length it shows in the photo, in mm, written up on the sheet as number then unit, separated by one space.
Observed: 5.2 mm
